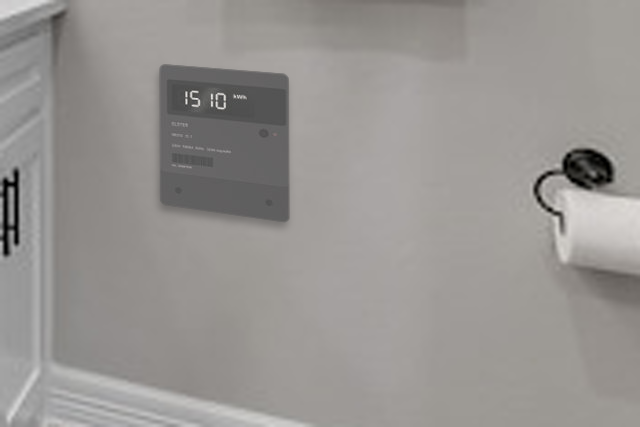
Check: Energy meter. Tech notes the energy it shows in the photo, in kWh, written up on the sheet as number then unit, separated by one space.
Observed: 1510 kWh
